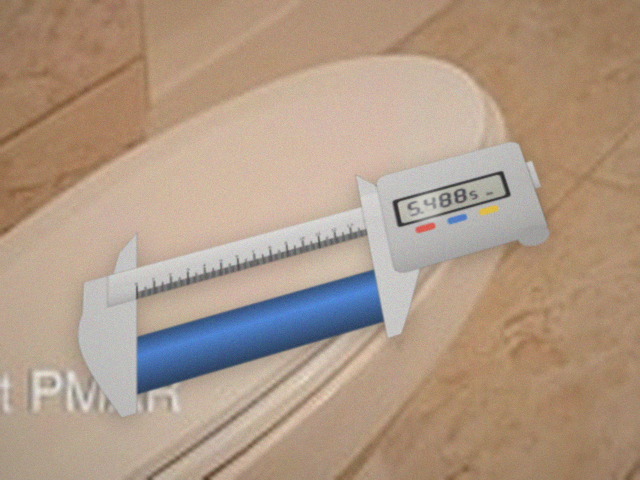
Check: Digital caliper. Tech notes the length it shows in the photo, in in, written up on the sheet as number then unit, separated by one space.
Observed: 5.4885 in
